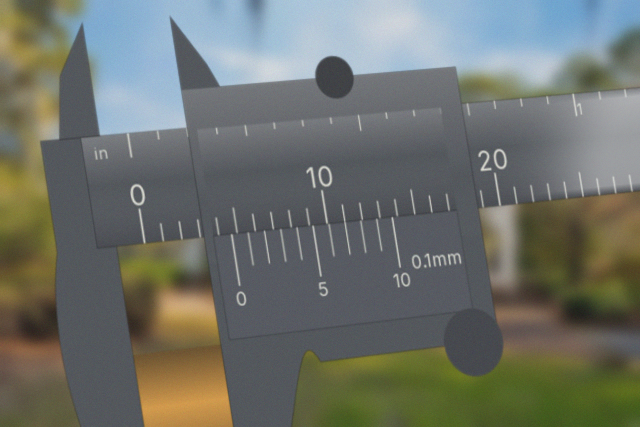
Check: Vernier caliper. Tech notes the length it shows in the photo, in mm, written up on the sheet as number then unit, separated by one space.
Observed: 4.7 mm
